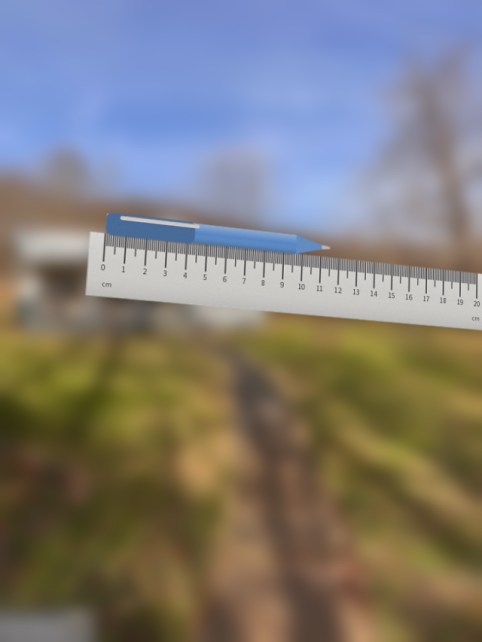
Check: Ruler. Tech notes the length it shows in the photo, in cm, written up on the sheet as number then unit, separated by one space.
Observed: 11.5 cm
